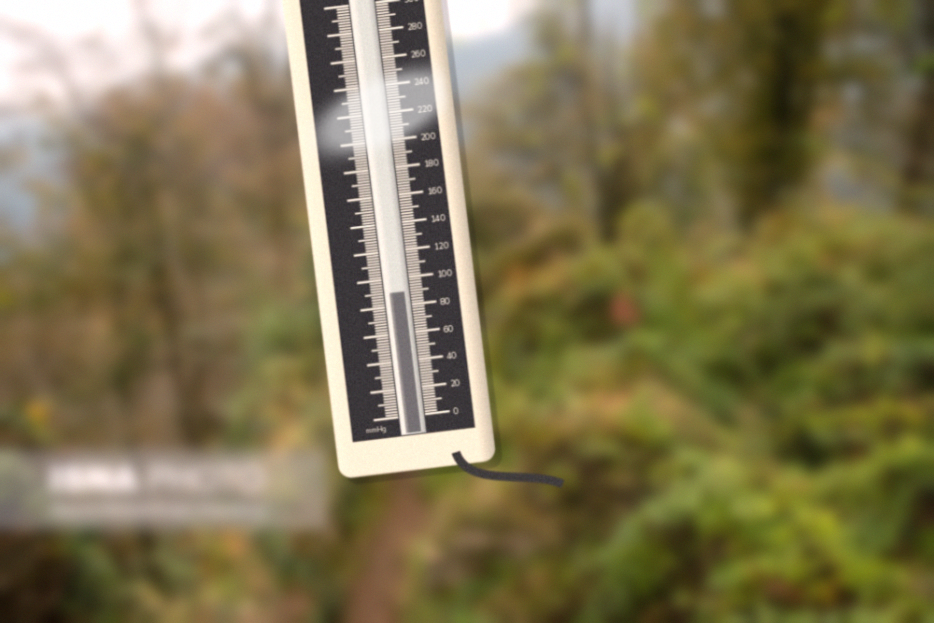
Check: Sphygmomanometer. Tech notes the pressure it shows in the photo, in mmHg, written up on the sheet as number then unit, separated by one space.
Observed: 90 mmHg
